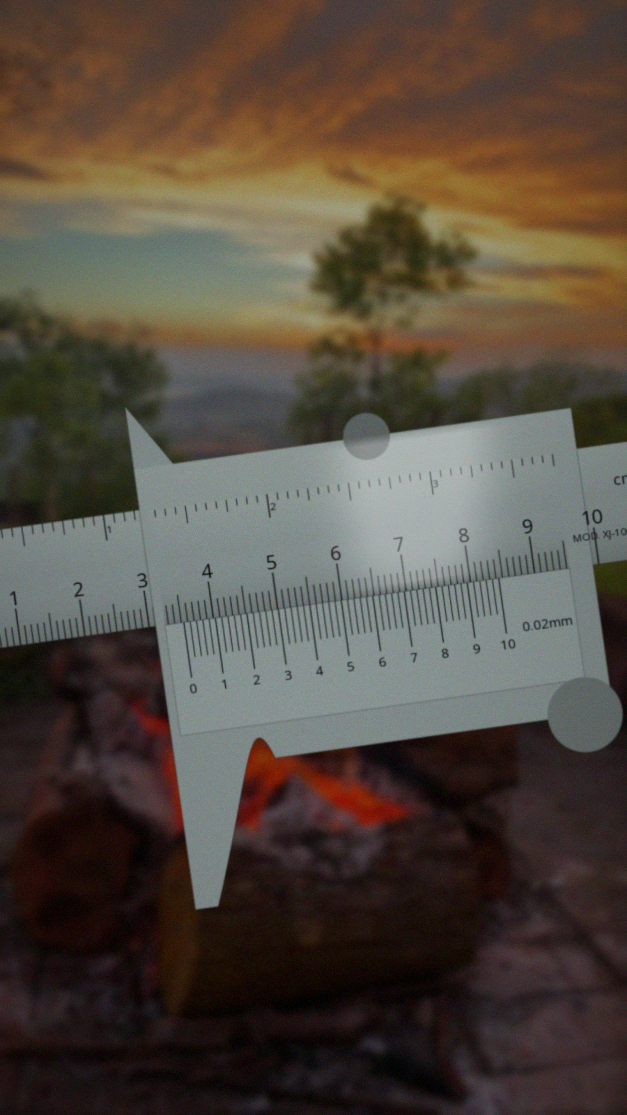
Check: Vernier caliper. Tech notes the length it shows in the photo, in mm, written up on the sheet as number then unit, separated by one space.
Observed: 35.4 mm
